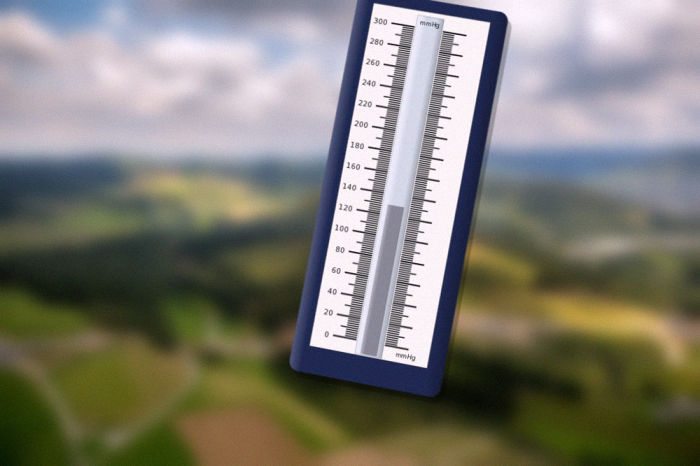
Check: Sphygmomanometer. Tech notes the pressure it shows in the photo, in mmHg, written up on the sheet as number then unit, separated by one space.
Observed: 130 mmHg
